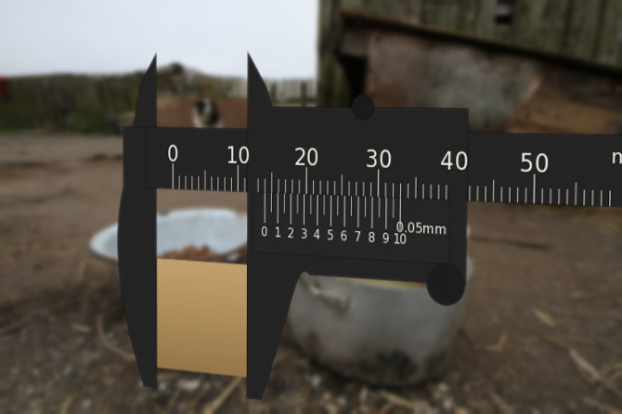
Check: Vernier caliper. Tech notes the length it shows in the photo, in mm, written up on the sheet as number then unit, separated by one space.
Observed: 14.0 mm
